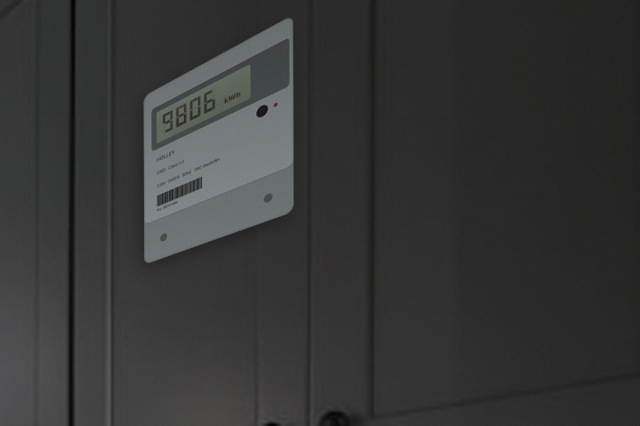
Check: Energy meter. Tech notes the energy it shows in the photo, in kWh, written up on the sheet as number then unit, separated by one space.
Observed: 9806 kWh
